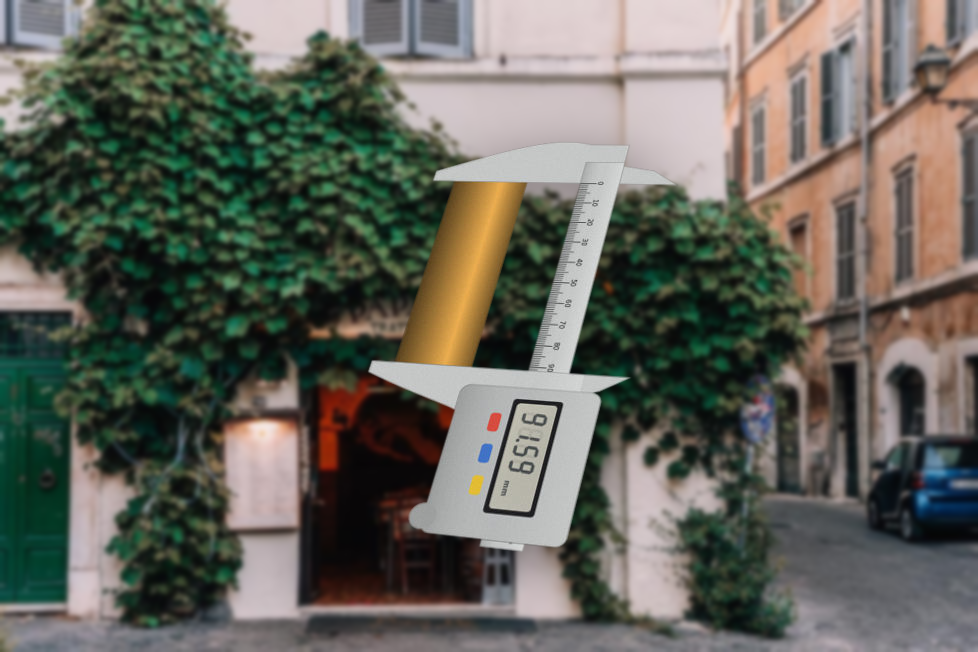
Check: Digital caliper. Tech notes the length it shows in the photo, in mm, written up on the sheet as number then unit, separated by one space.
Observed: 91.59 mm
